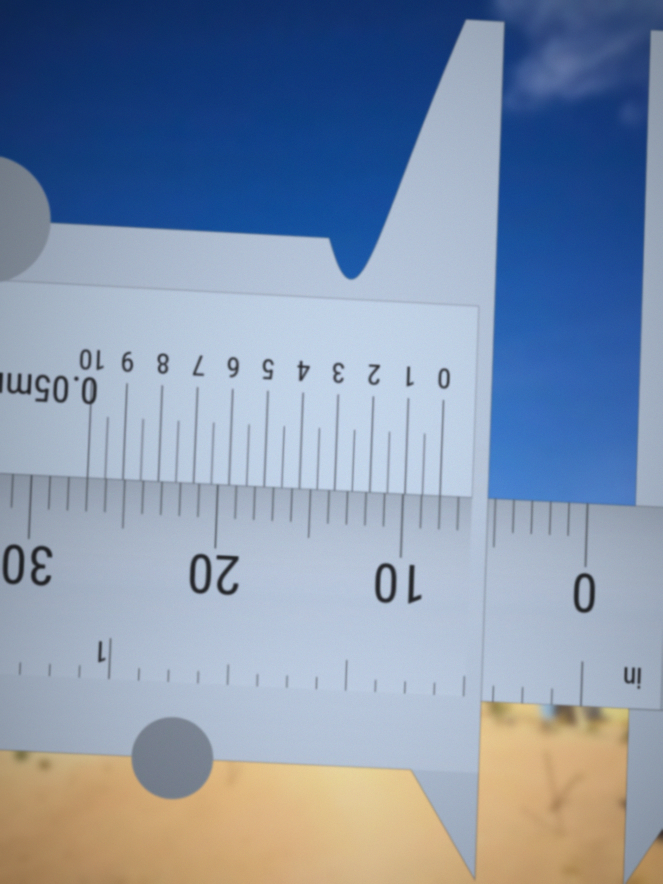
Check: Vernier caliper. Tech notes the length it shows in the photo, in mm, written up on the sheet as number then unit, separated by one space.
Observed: 8.0 mm
